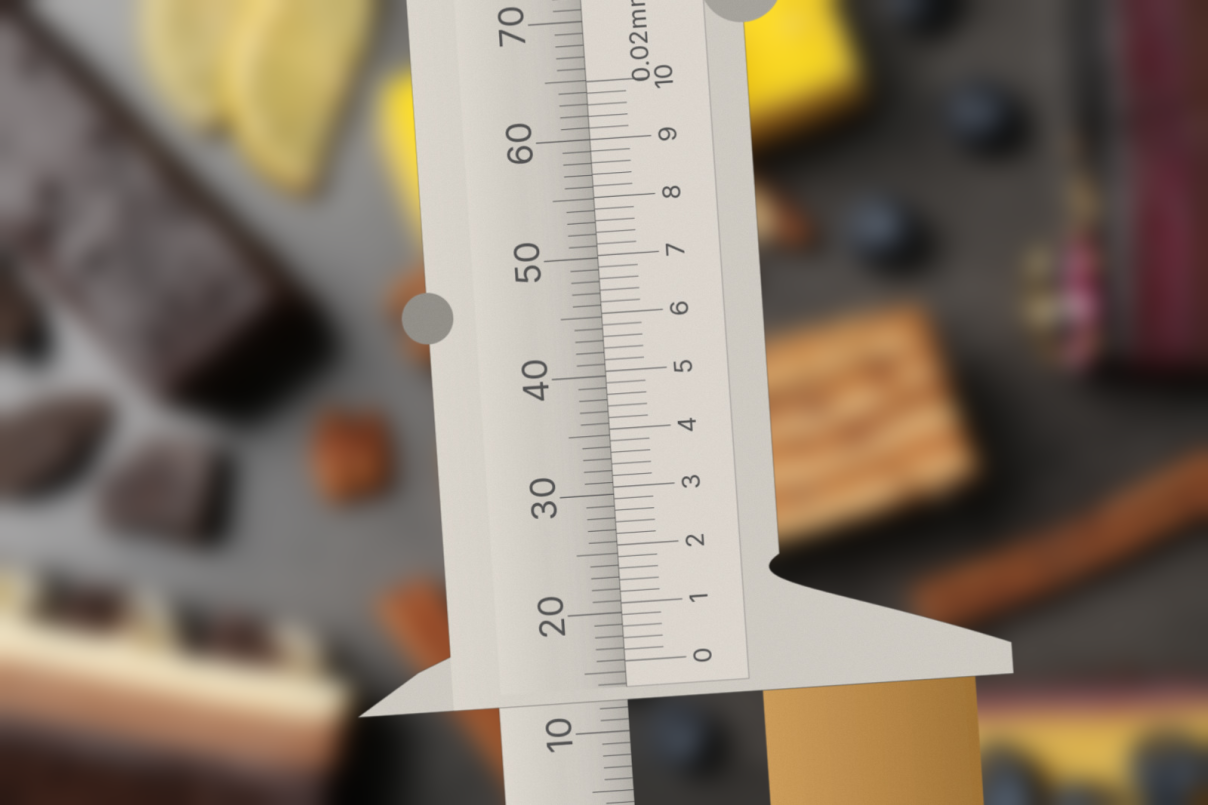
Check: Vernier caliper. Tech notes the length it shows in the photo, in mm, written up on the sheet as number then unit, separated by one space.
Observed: 15.9 mm
